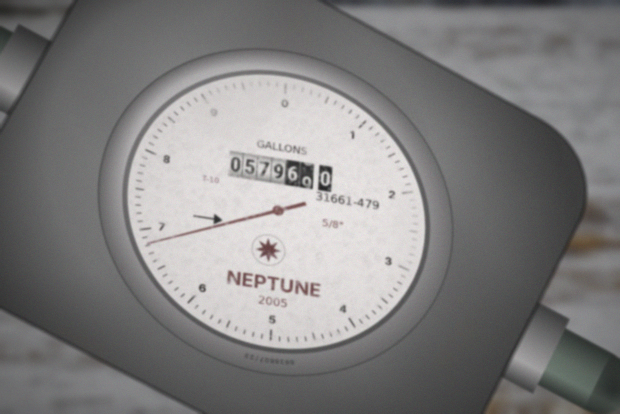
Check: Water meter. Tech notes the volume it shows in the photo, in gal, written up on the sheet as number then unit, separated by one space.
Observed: 579686.8 gal
